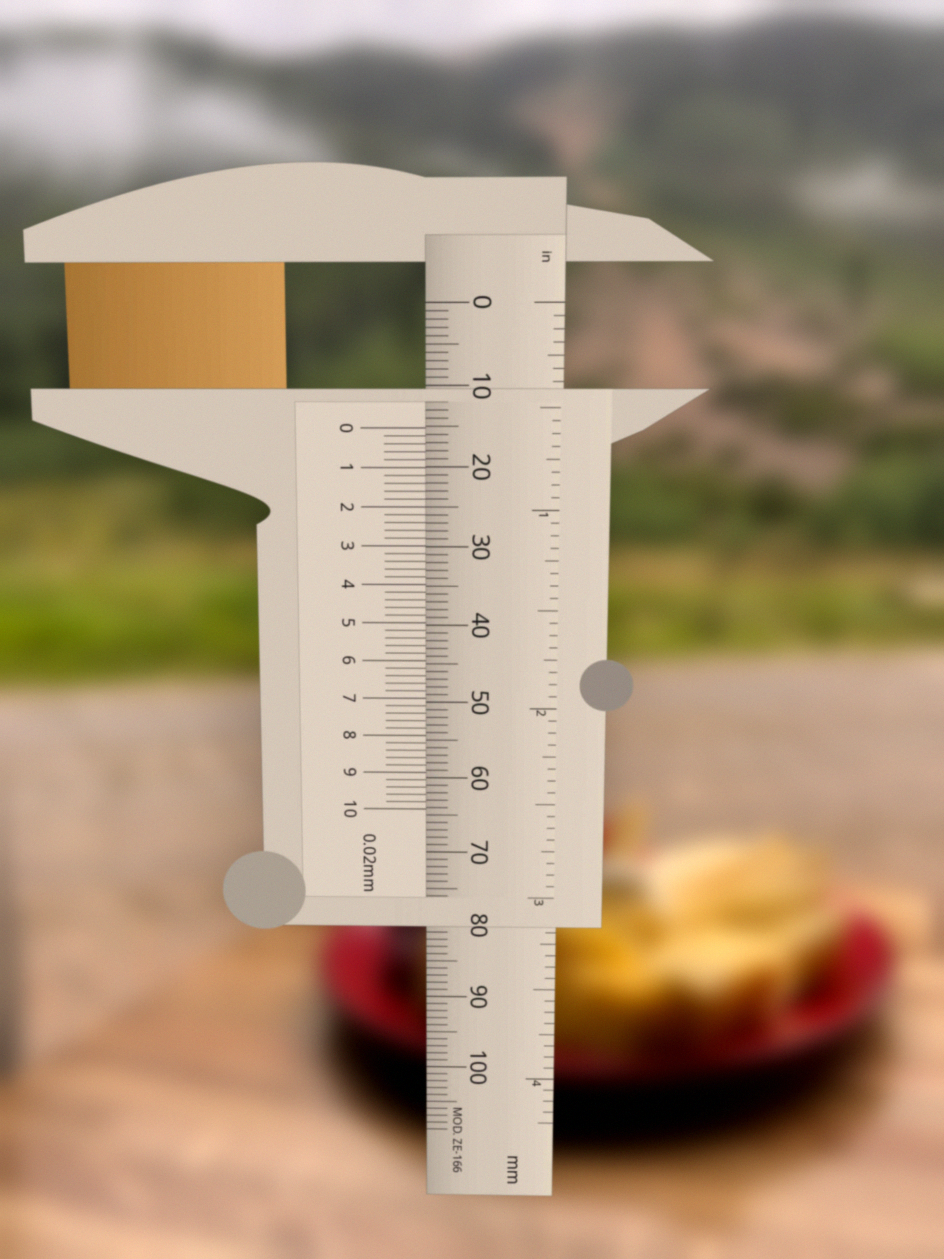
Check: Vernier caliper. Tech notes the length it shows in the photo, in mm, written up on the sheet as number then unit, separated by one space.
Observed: 15.2 mm
